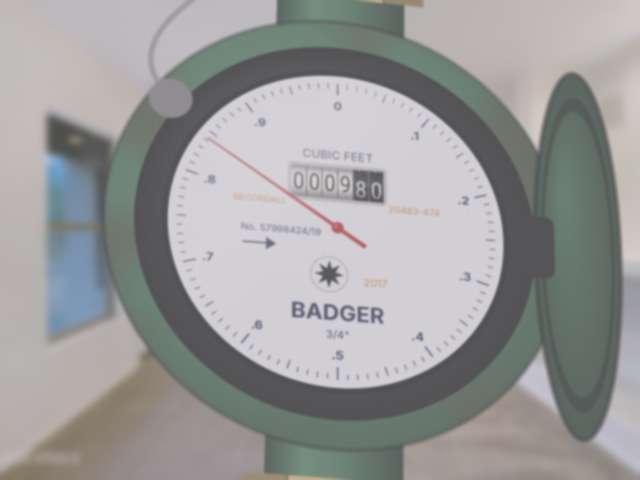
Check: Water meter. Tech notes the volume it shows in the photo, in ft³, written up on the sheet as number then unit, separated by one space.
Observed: 979.84 ft³
